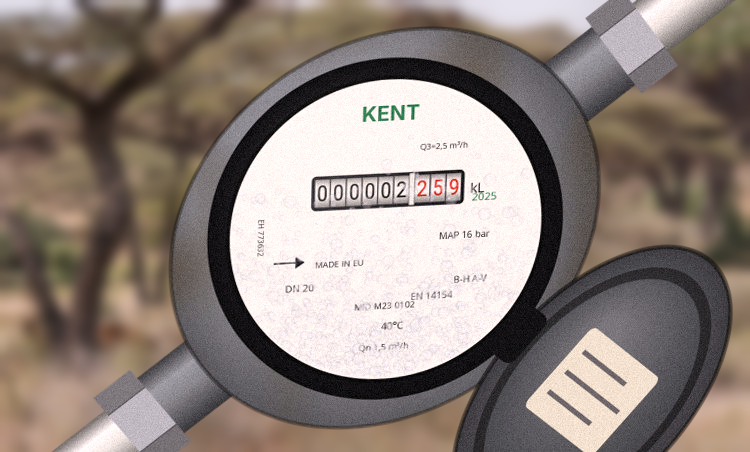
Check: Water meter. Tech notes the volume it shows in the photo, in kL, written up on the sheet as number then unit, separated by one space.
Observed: 2.259 kL
